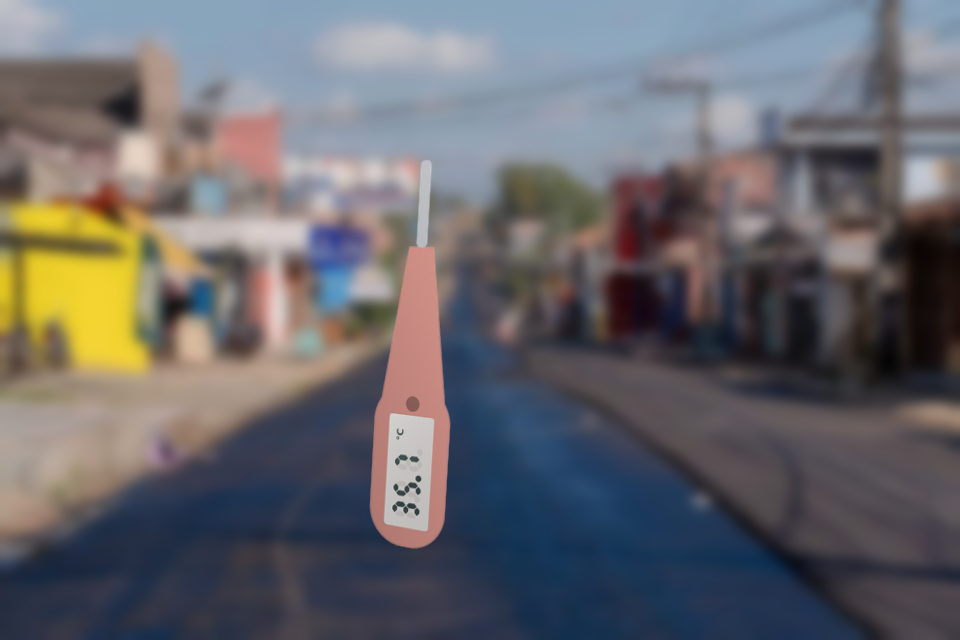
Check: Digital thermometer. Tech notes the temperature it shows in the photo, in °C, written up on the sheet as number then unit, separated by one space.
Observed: 35.7 °C
